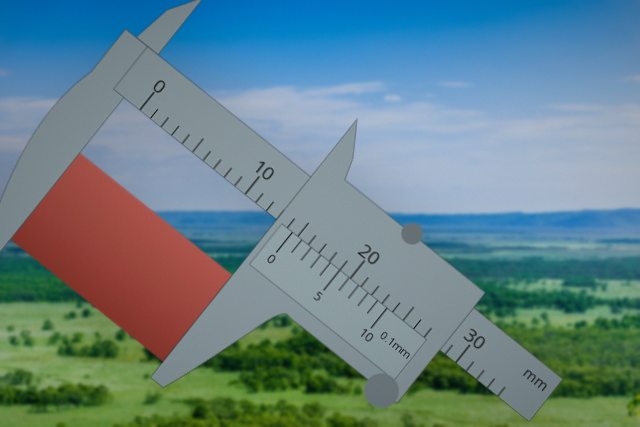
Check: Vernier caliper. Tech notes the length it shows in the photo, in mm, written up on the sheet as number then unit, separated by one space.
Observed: 14.5 mm
